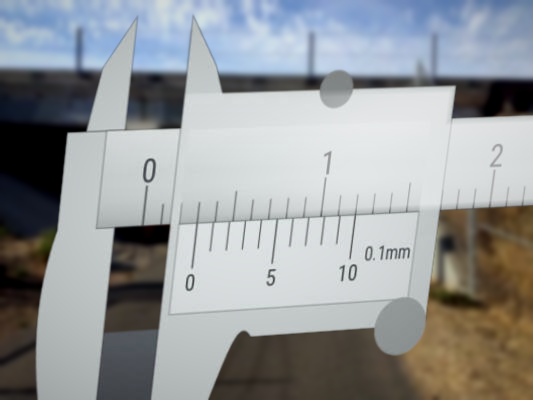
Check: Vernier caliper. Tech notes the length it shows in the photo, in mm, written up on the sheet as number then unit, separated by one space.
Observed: 3.0 mm
